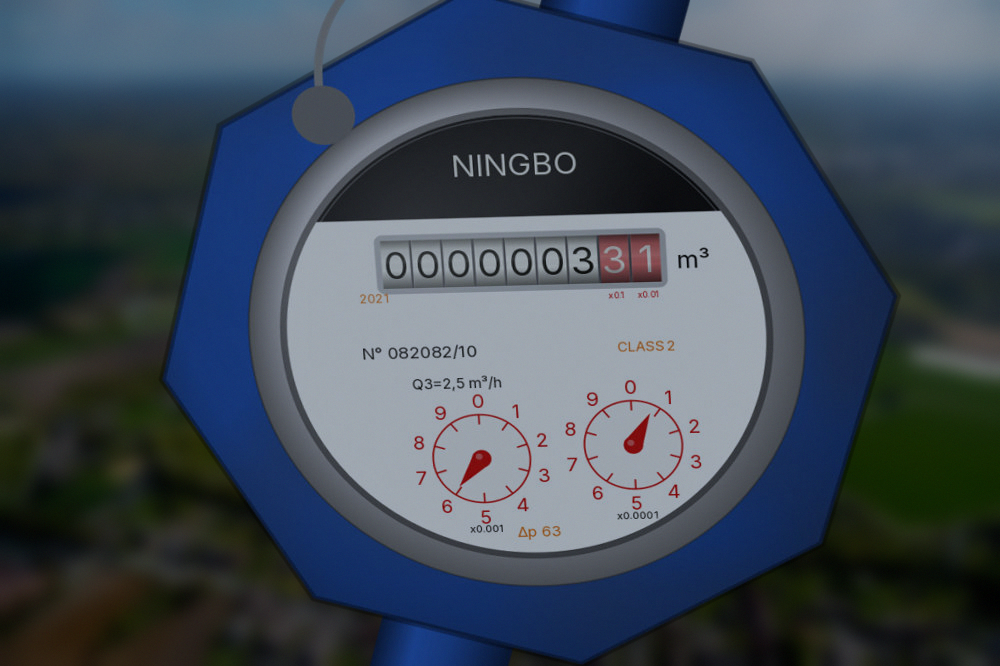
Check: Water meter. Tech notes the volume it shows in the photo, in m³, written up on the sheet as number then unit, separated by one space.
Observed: 3.3160 m³
